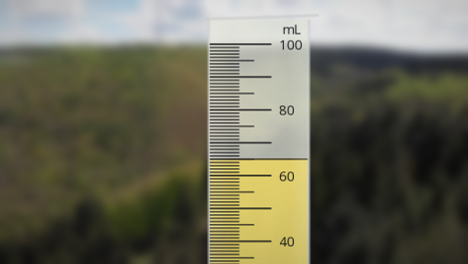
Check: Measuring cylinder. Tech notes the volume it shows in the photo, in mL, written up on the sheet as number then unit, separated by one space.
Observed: 65 mL
